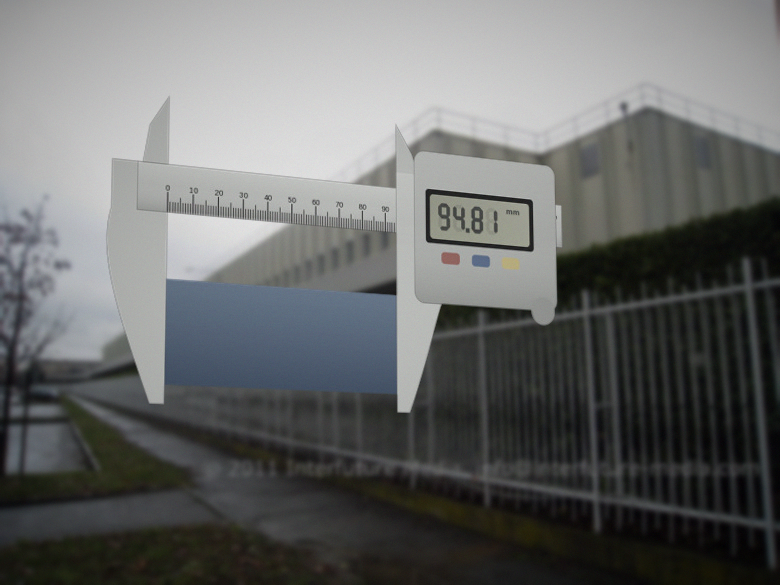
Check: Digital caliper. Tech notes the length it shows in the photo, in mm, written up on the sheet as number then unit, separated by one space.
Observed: 94.81 mm
